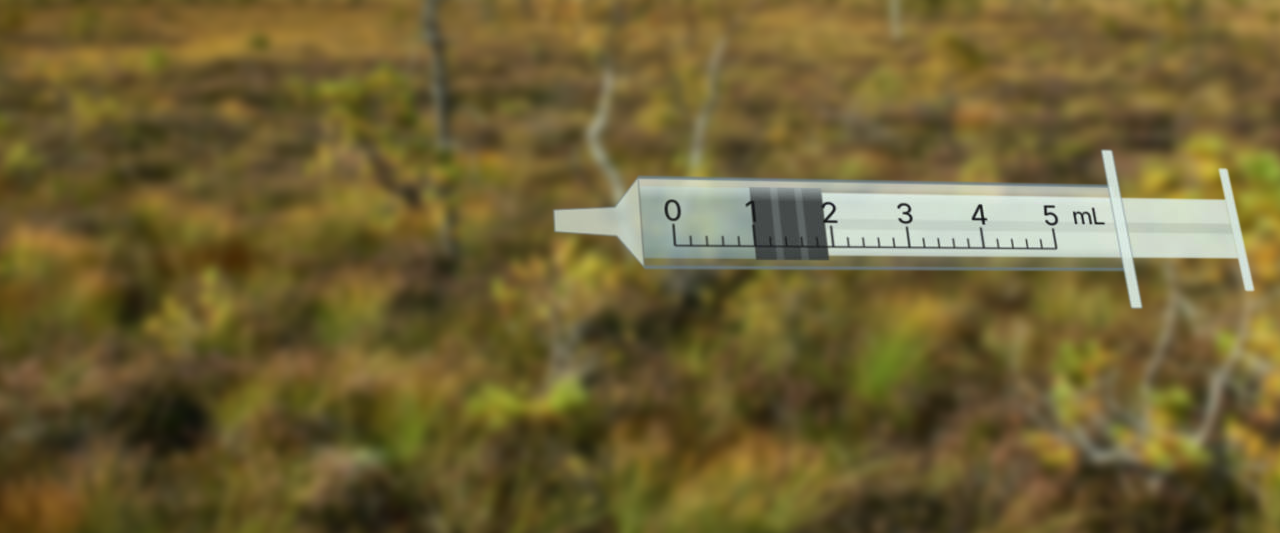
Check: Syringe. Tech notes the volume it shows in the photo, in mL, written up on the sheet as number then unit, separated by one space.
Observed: 1 mL
